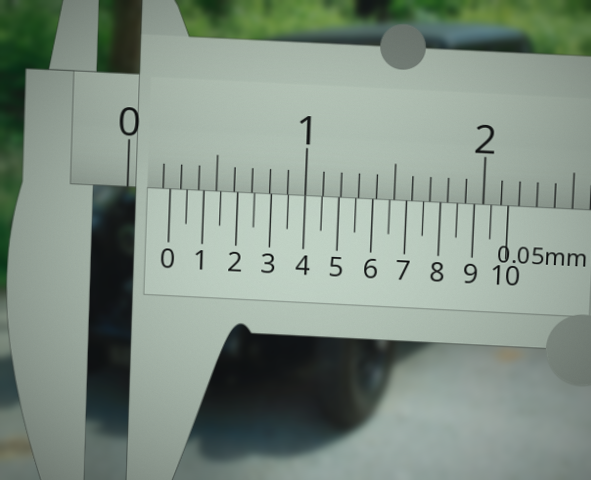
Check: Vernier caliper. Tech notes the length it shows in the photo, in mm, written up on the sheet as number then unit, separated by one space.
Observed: 2.4 mm
